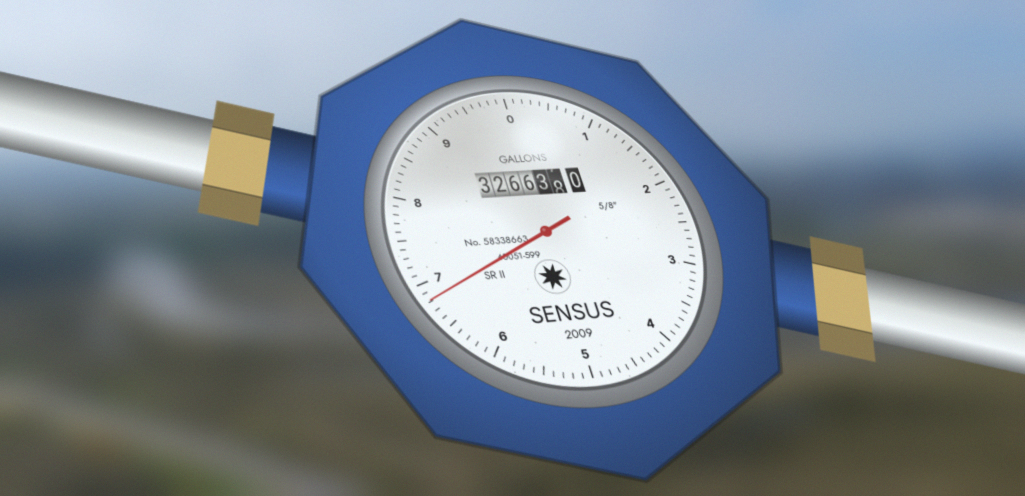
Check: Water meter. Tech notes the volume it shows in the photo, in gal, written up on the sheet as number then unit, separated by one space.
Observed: 3266376.8 gal
